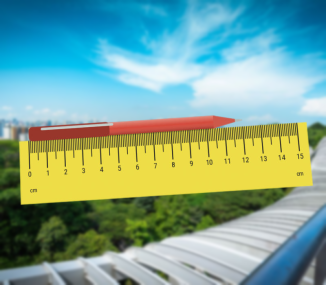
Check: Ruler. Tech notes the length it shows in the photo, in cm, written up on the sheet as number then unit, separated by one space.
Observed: 12 cm
